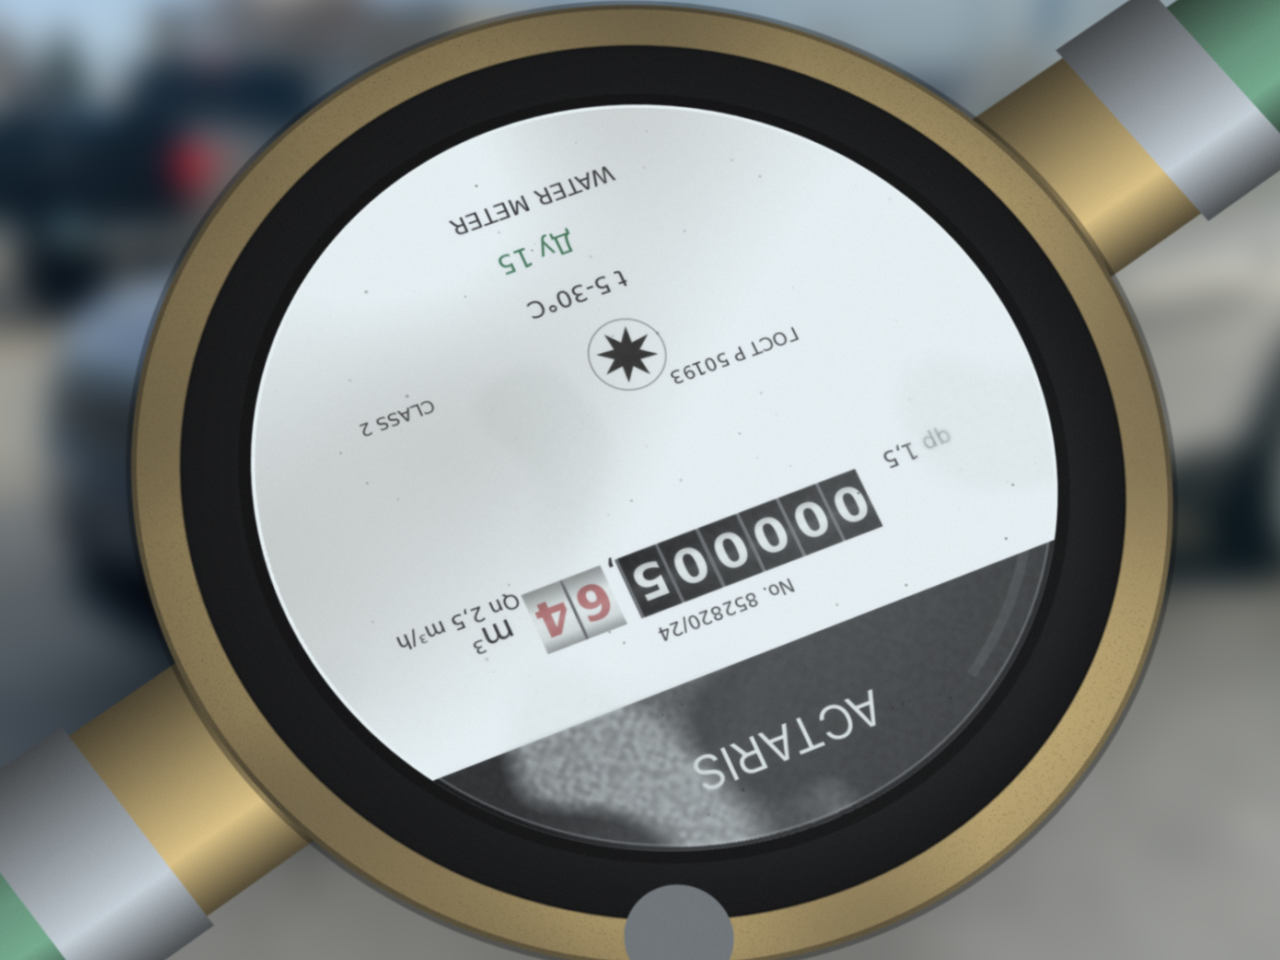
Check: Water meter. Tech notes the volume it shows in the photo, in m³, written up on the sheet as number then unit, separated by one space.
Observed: 5.64 m³
